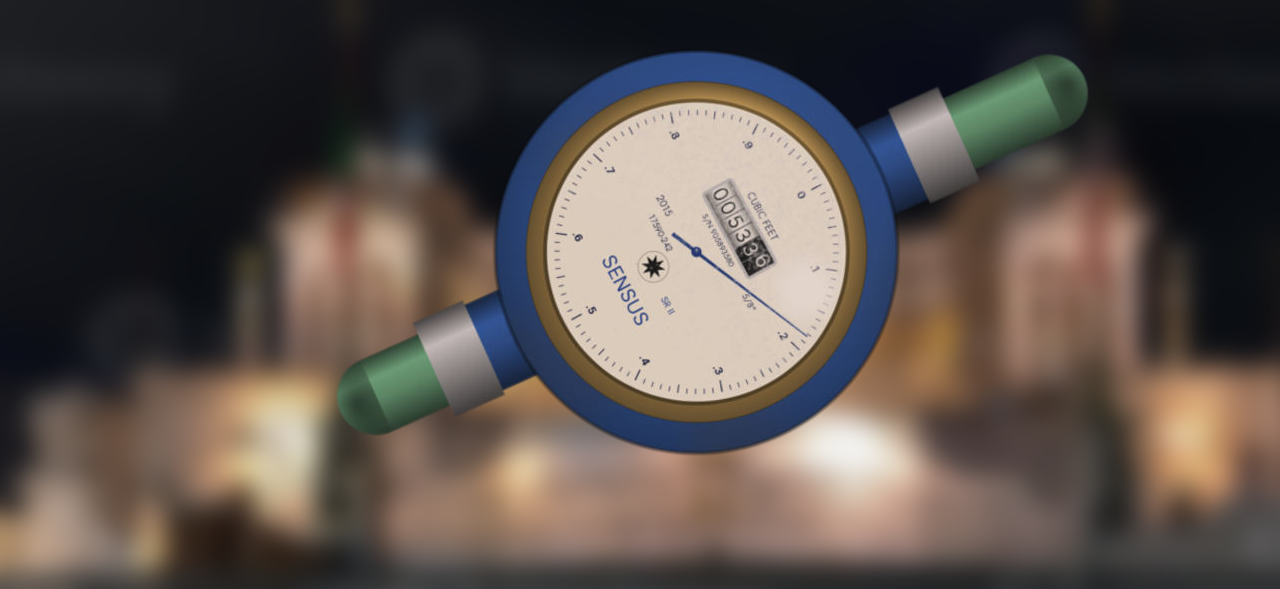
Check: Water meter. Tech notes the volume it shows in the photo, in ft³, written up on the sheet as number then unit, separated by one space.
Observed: 5336.18 ft³
